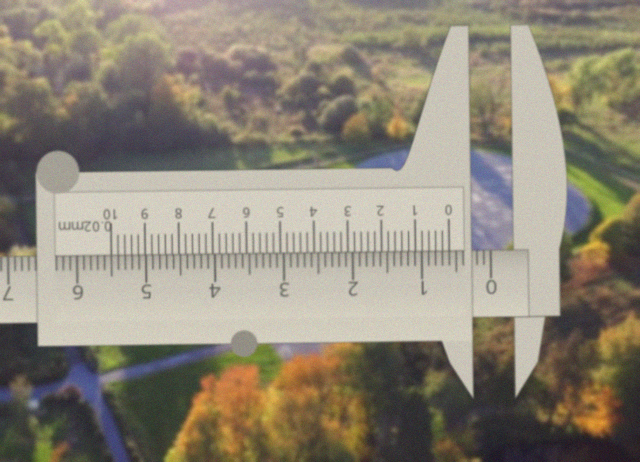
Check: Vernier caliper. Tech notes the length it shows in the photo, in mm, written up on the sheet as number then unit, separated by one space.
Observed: 6.0 mm
